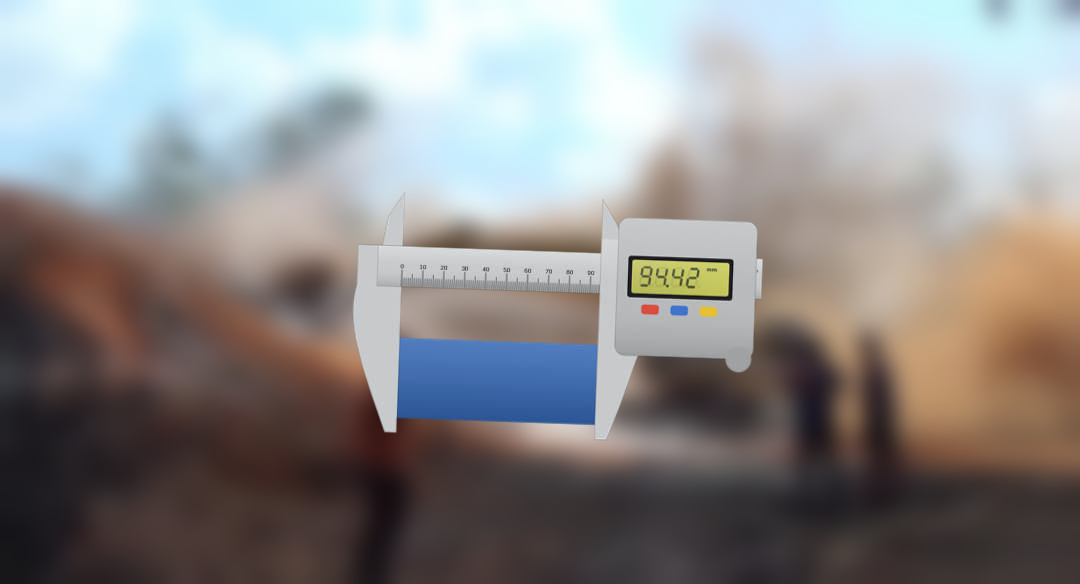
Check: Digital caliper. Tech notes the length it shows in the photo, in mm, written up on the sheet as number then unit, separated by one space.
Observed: 94.42 mm
